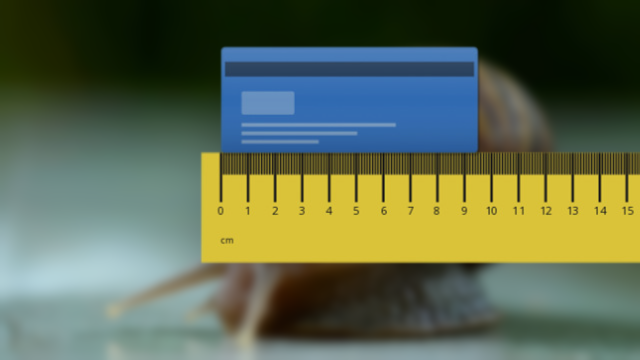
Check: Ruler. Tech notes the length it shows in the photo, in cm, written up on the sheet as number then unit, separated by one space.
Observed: 9.5 cm
